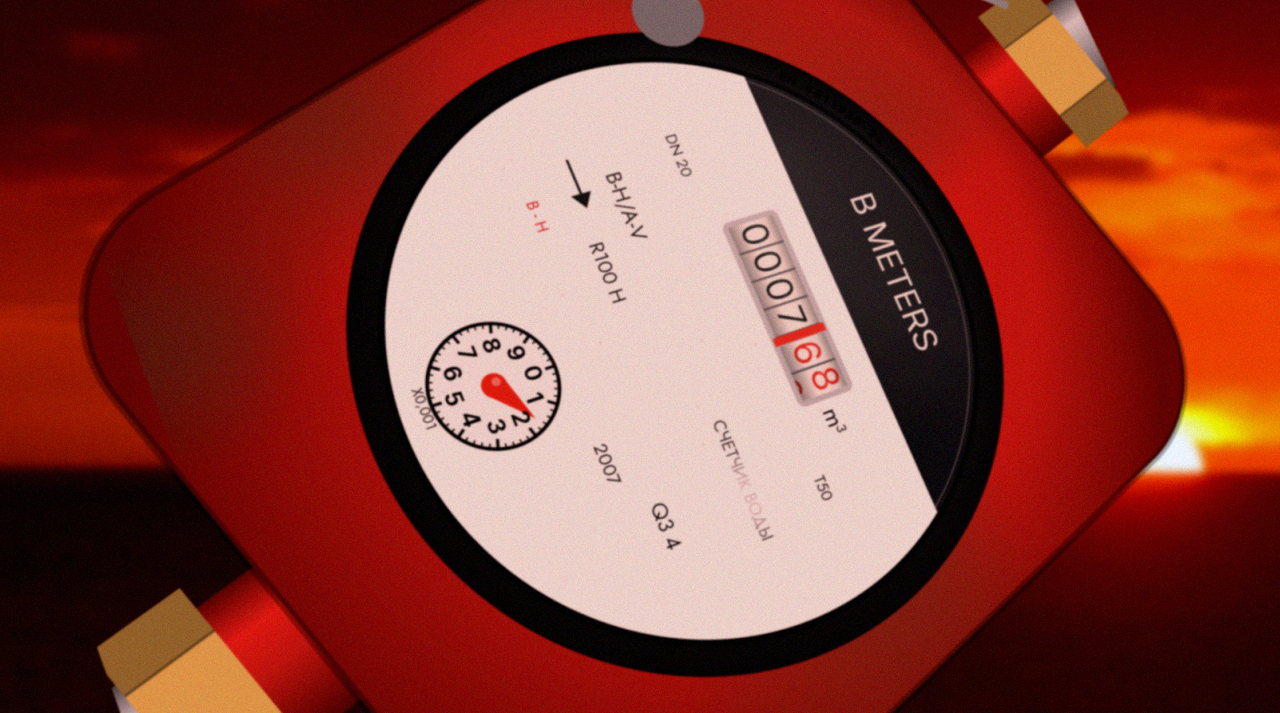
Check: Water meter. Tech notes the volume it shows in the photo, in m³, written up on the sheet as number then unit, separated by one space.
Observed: 7.681 m³
